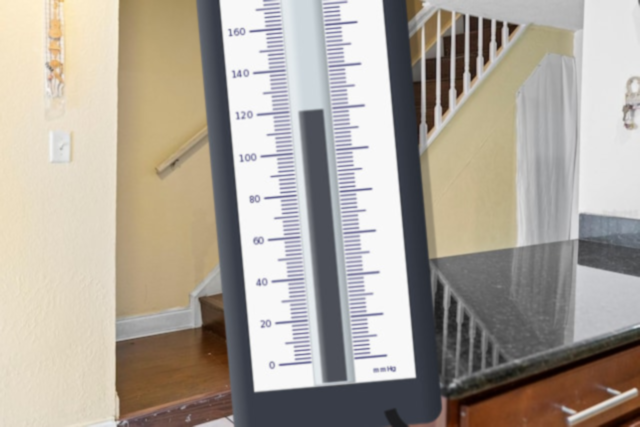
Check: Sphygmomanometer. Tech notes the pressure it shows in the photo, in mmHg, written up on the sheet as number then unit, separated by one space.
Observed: 120 mmHg
